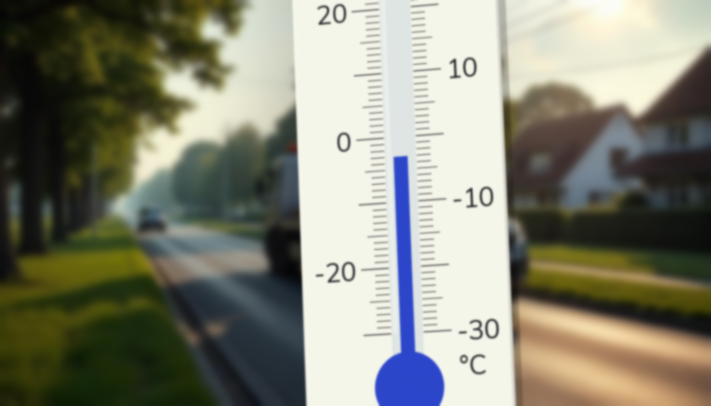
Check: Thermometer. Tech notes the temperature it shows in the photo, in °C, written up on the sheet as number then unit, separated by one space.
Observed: -3 °C
